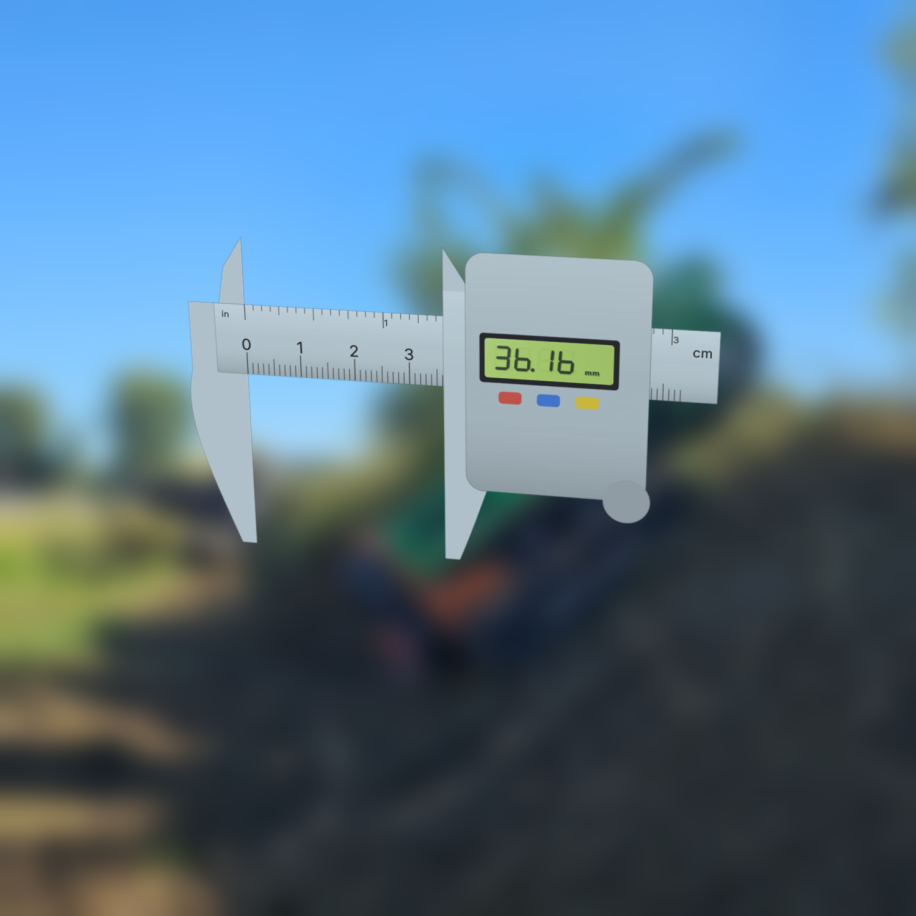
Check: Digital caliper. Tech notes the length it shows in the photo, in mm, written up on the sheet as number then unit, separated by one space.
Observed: 36.16 mm
